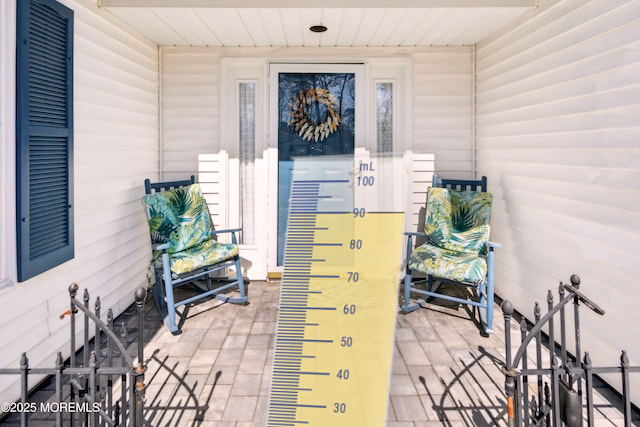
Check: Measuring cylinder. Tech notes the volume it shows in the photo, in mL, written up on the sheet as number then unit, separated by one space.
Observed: 90 mL
